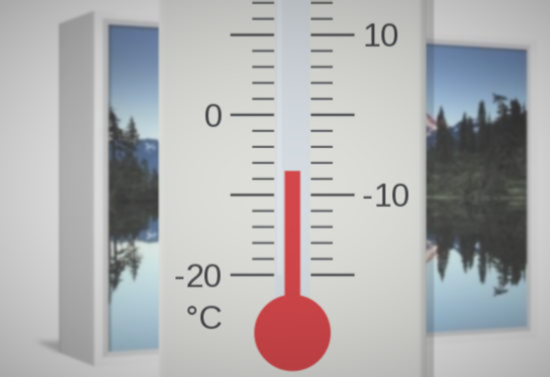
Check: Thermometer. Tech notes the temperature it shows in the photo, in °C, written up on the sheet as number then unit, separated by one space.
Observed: -7 °C
